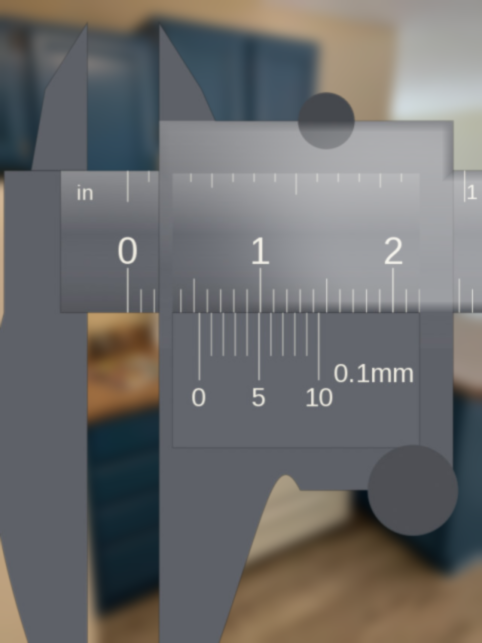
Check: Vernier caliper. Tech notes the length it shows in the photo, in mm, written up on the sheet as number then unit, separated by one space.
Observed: 5.4 mm
